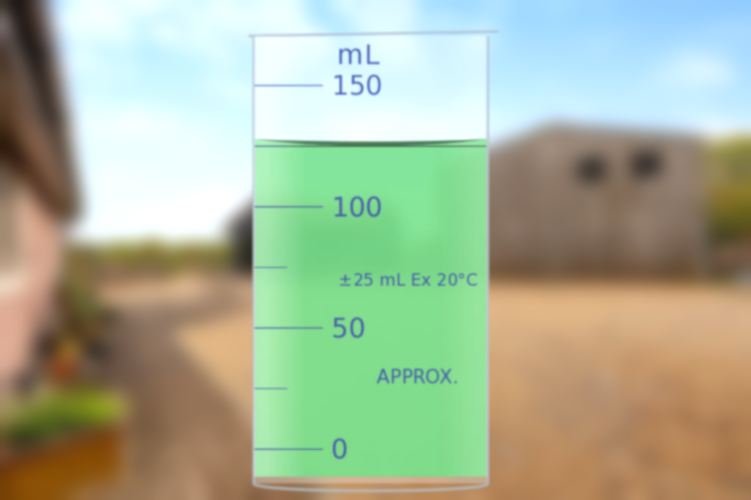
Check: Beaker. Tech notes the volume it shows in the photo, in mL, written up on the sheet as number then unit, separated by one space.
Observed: 125 mL
